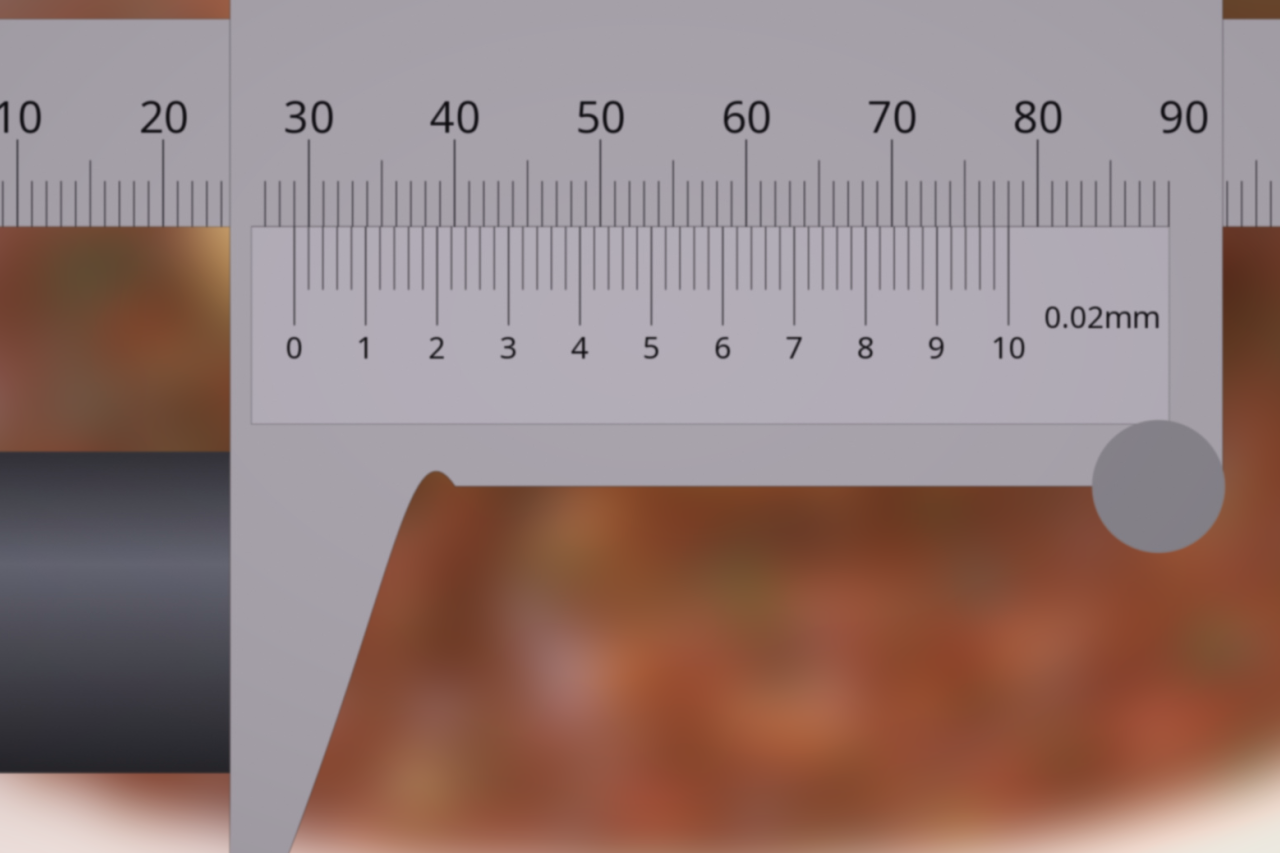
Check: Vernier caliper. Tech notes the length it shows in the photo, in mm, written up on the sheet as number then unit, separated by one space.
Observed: 29.0 mm
